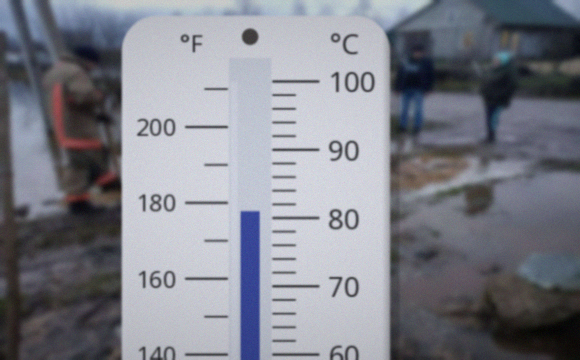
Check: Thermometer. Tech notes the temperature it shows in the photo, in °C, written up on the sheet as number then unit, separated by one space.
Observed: 81 °C
